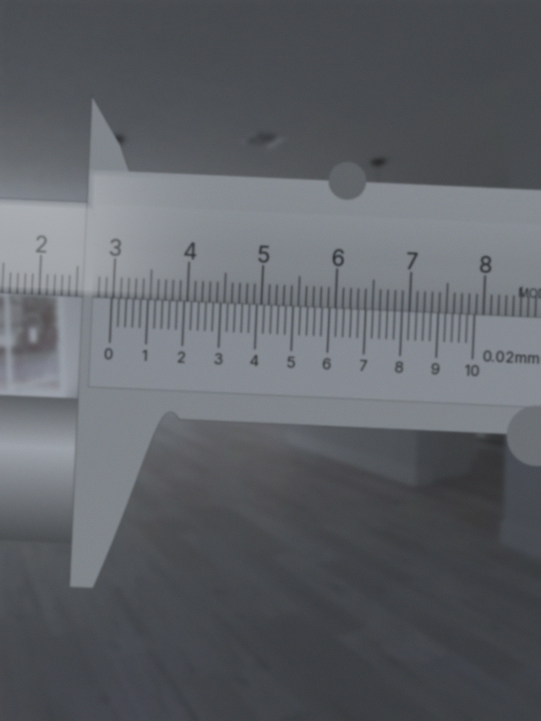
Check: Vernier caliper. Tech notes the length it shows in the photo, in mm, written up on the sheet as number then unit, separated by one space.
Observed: 29.8 mm
